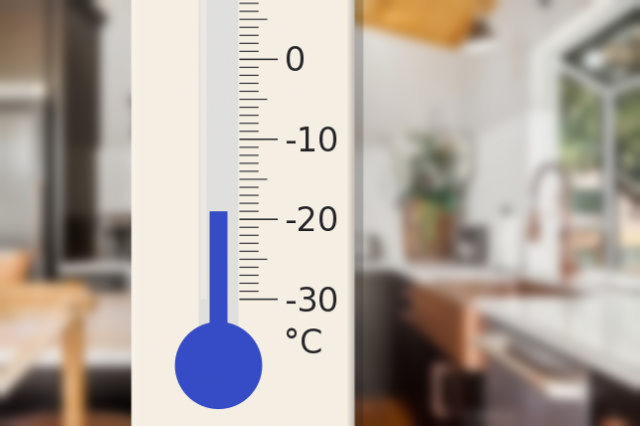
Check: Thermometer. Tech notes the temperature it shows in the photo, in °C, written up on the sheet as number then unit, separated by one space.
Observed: -19 °C
